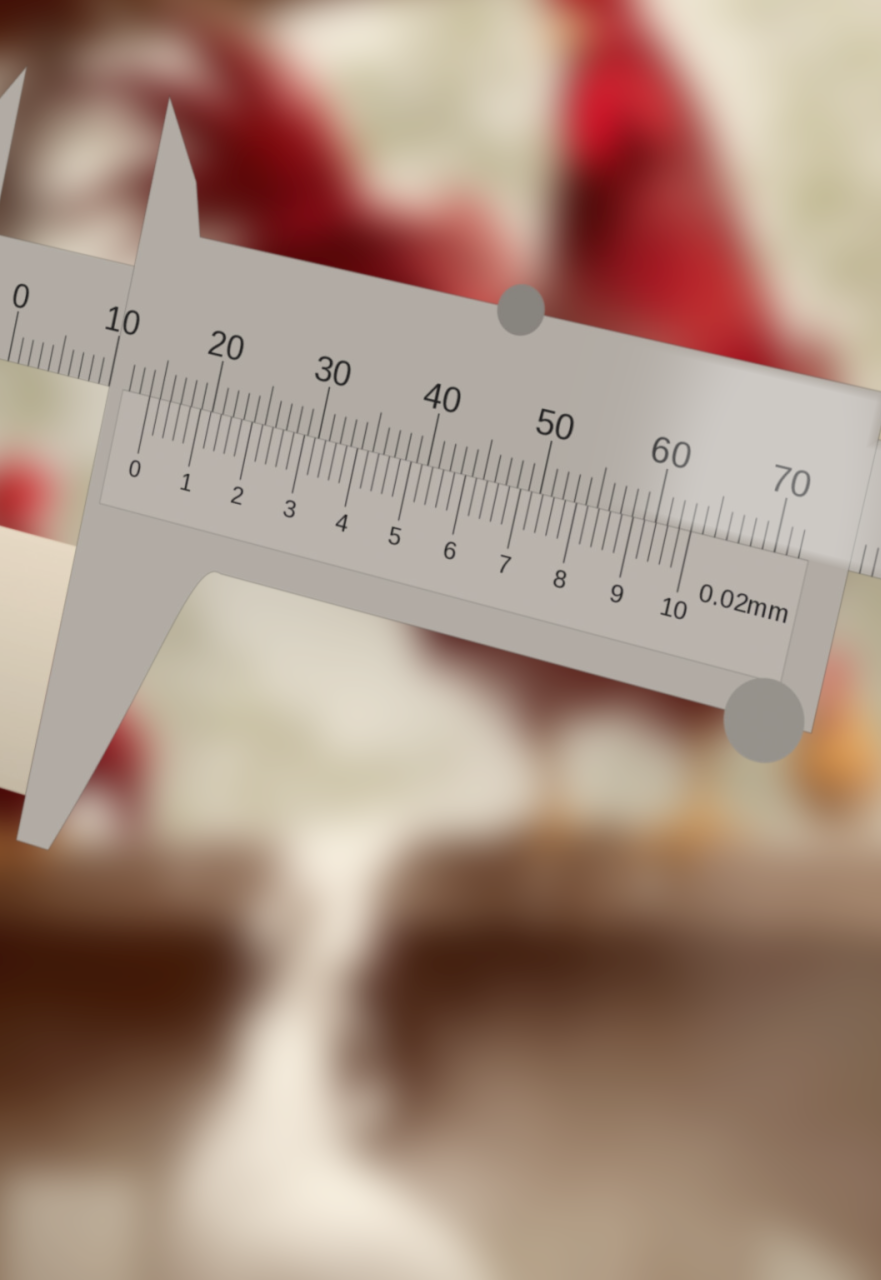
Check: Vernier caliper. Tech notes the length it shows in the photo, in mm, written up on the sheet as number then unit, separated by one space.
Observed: 14.0 mm
